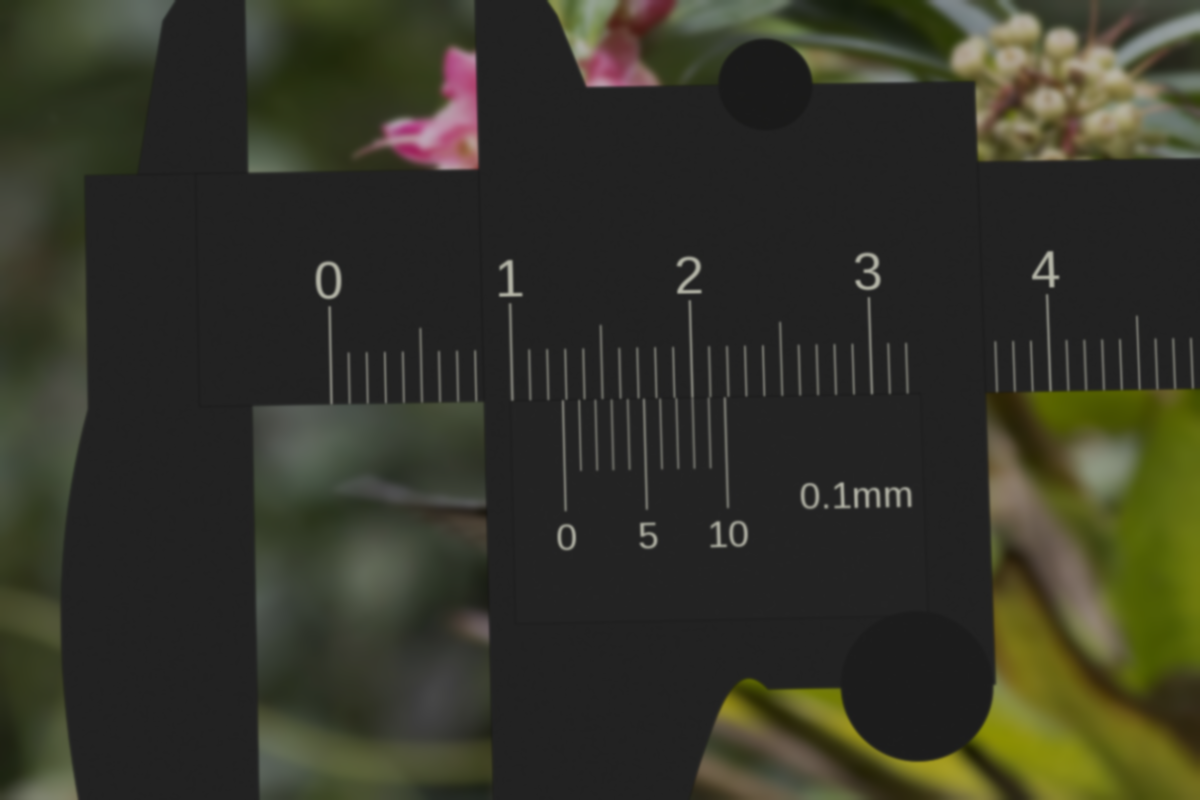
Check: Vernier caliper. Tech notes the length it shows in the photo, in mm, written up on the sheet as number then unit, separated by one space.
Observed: 12.8 mm
